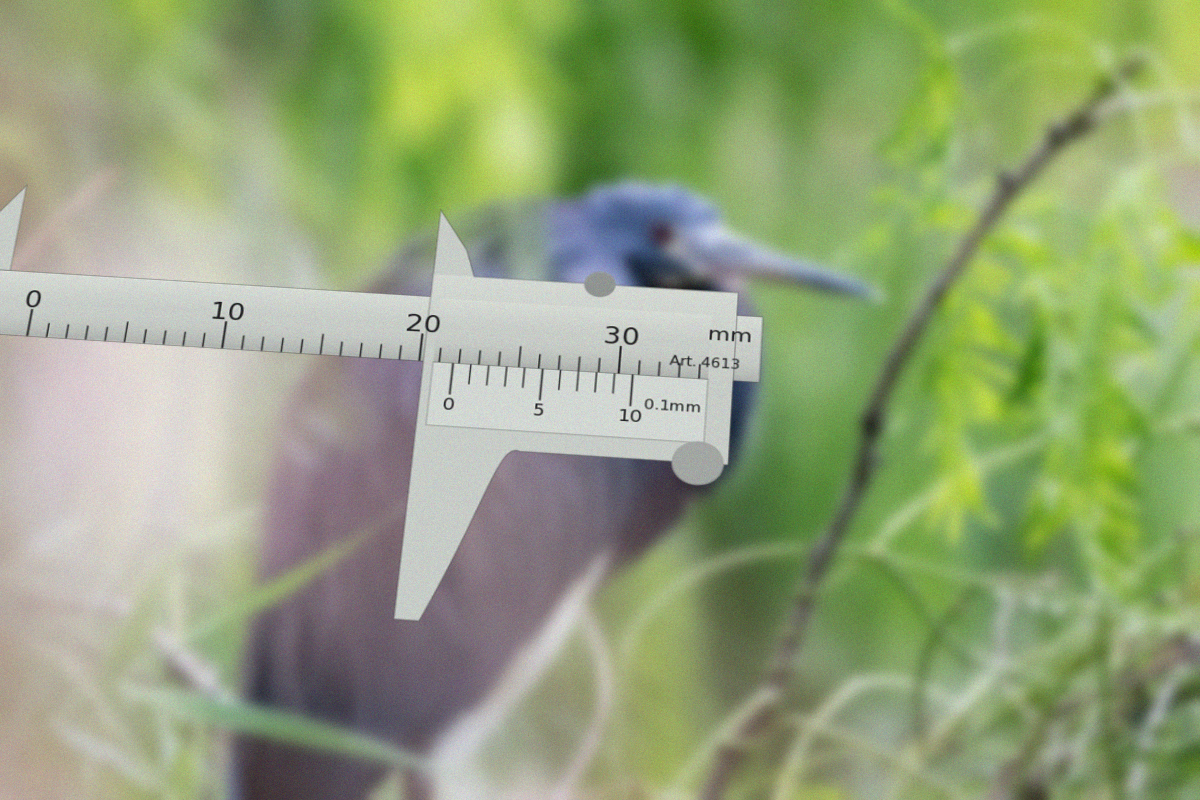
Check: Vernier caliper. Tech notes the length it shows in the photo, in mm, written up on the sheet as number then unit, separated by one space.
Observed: 21.7 mm
